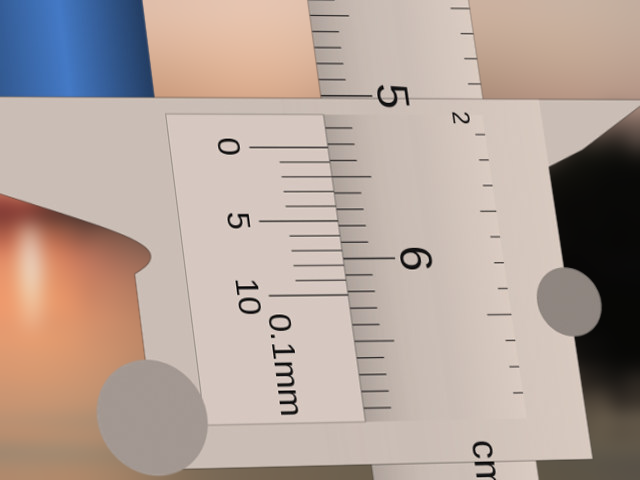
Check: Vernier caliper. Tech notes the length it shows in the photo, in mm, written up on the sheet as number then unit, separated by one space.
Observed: 53.2 mm
